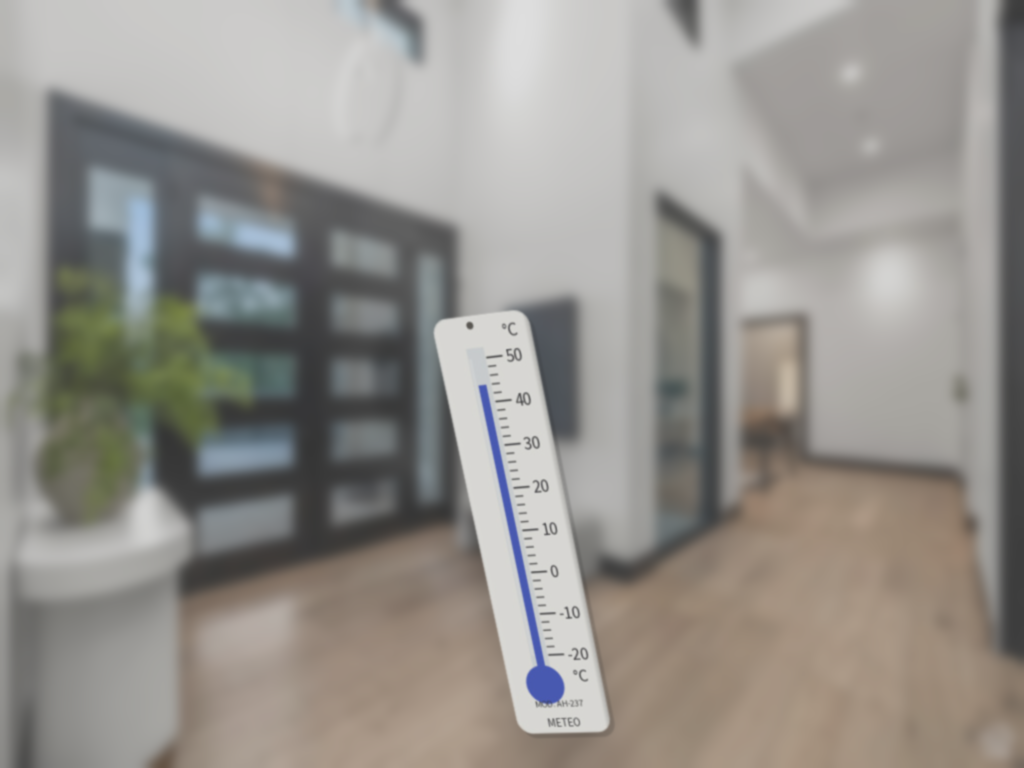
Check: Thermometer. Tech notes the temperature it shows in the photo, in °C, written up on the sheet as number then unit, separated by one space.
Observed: 44 °C
